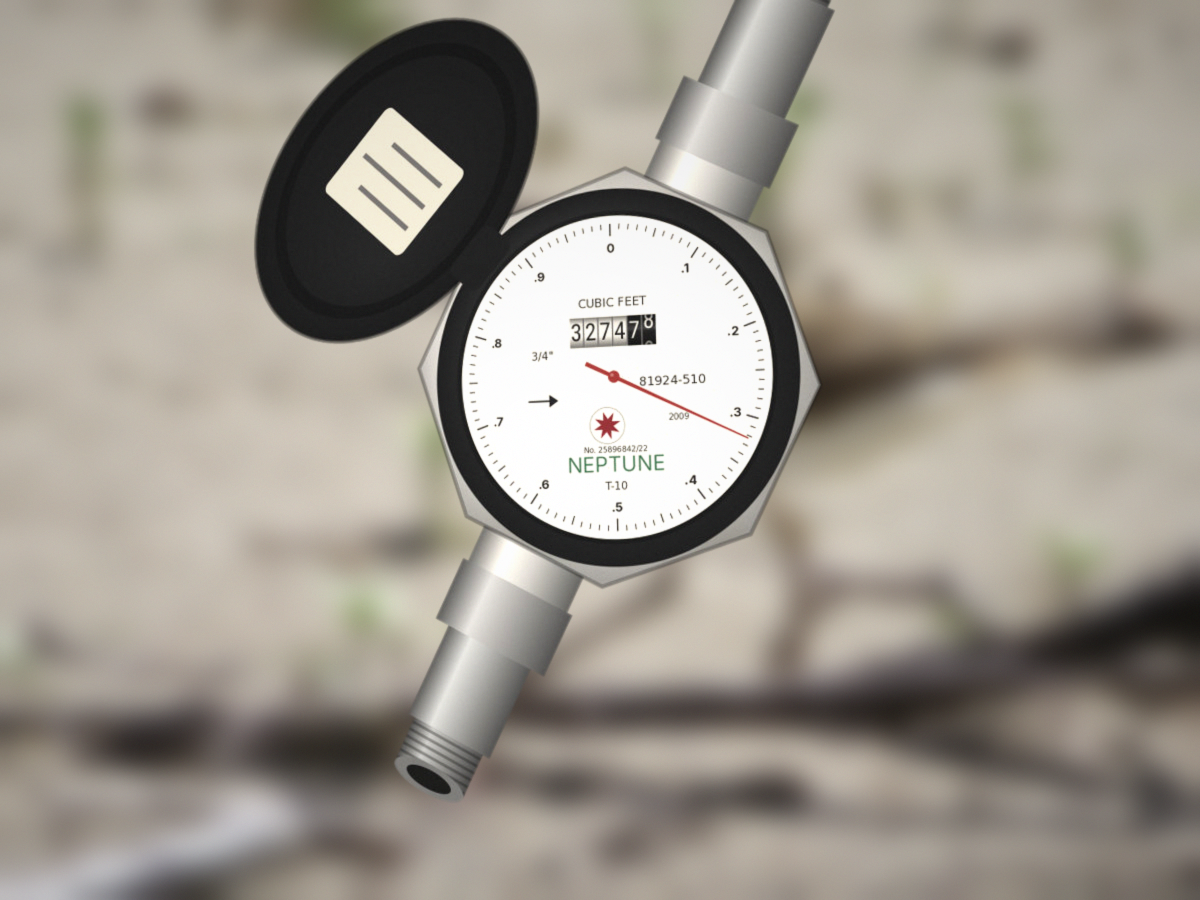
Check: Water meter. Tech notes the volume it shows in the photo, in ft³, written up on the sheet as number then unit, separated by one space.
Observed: 327478.32 ft³
